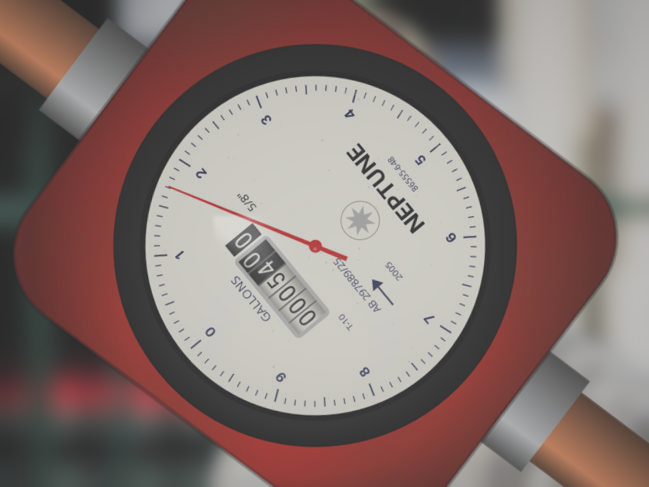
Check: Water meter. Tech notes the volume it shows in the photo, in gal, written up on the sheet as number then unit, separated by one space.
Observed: 5401.7 gal
